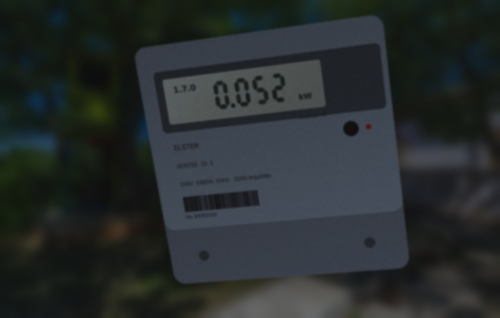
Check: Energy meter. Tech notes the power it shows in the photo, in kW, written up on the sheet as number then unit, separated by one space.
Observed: 0.052 kW
